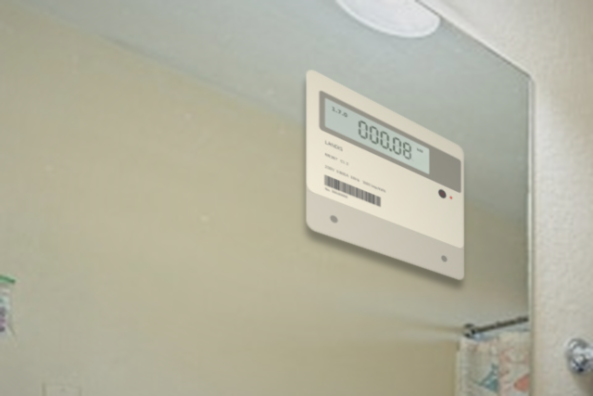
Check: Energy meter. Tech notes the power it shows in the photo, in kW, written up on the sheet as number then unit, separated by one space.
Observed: 0.08 kW
